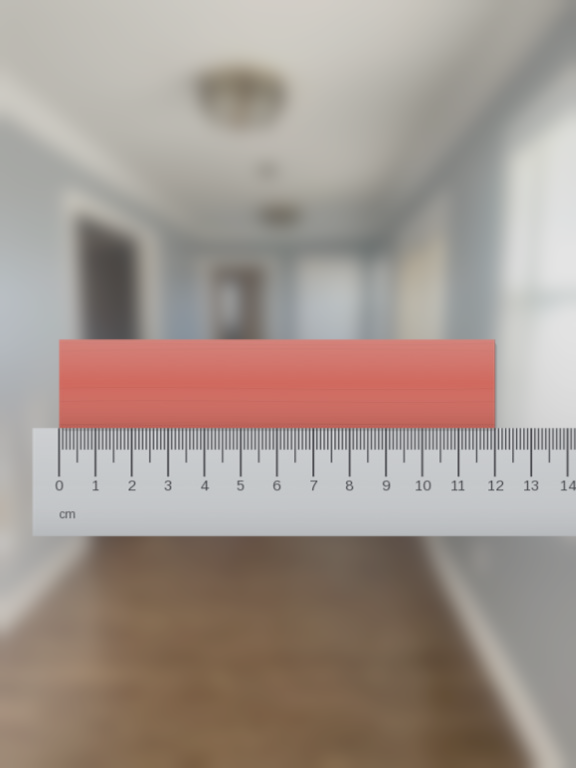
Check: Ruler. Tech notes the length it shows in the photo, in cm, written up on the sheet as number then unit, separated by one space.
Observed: 12 cm
